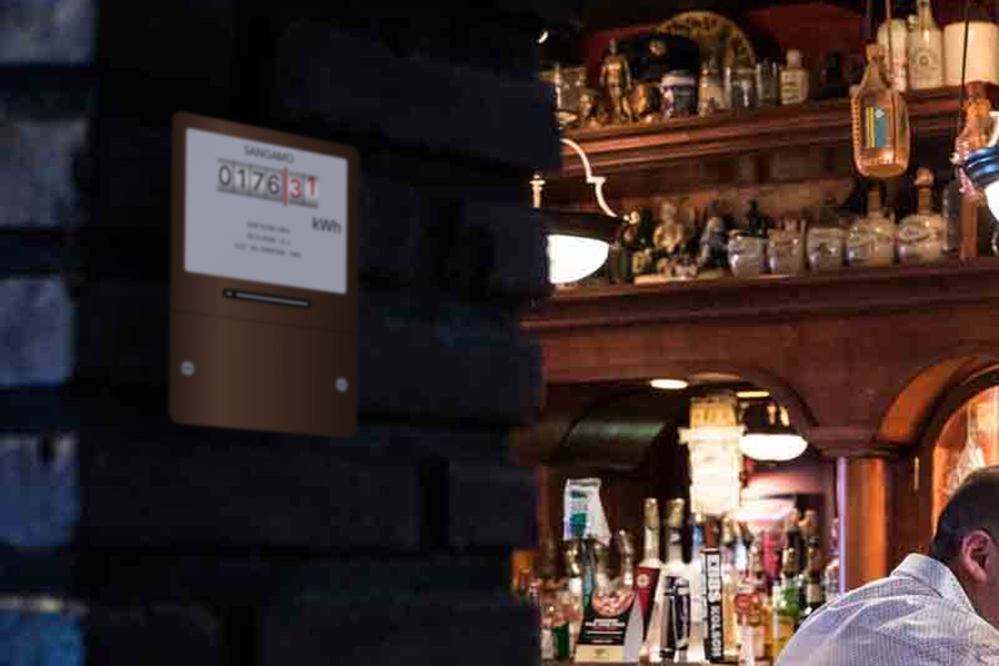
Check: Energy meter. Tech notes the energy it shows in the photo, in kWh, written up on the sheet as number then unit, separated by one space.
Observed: 176.31 kWh
